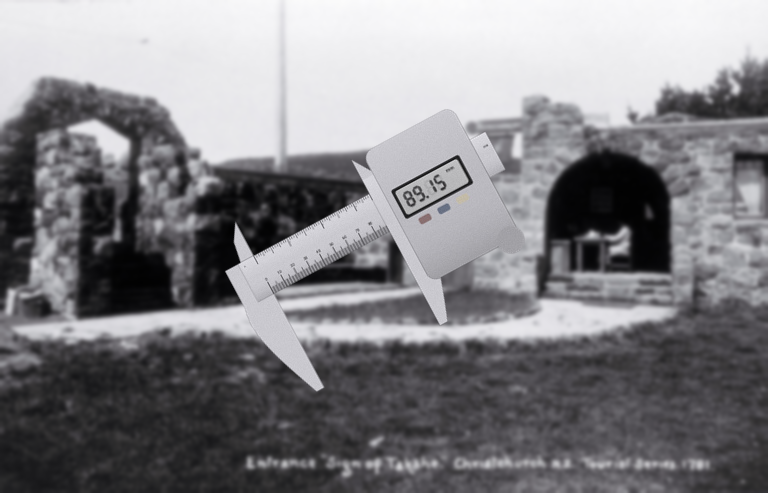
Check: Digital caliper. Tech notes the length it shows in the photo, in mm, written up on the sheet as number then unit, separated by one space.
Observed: 89.15 mm
